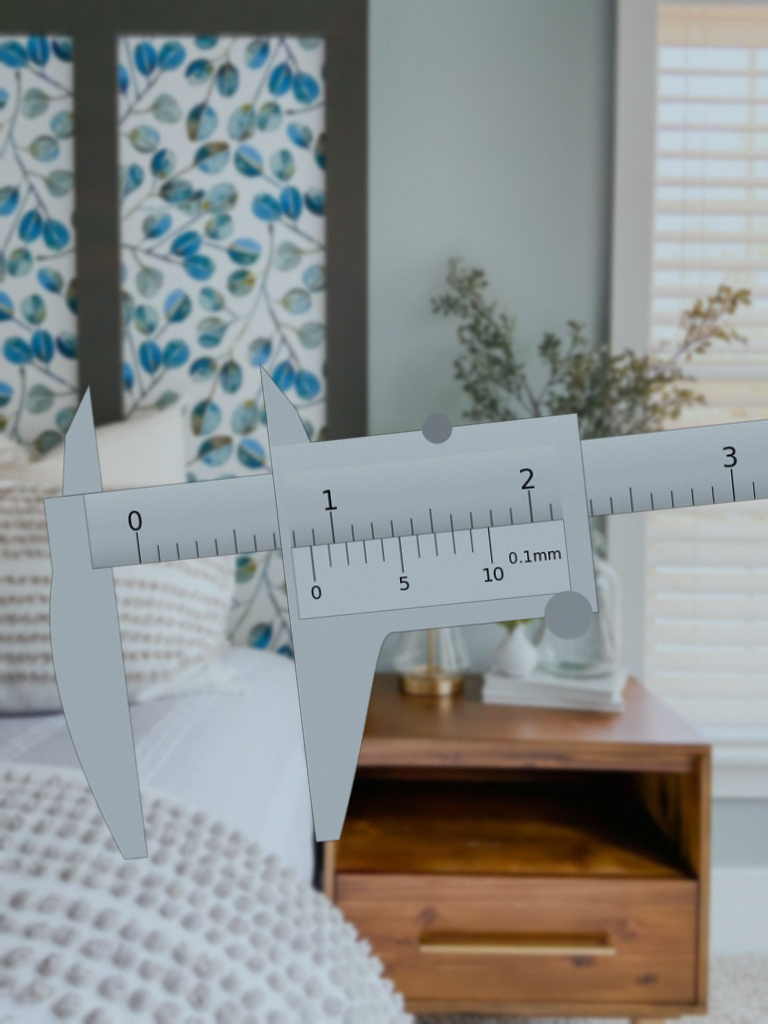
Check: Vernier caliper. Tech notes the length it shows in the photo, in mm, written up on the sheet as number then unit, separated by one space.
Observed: 8.8 mm
